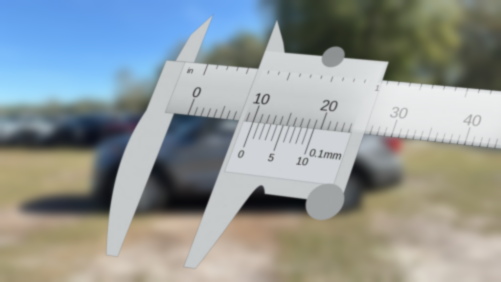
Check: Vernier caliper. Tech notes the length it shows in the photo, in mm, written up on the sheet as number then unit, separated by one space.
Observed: 10.0 mm
